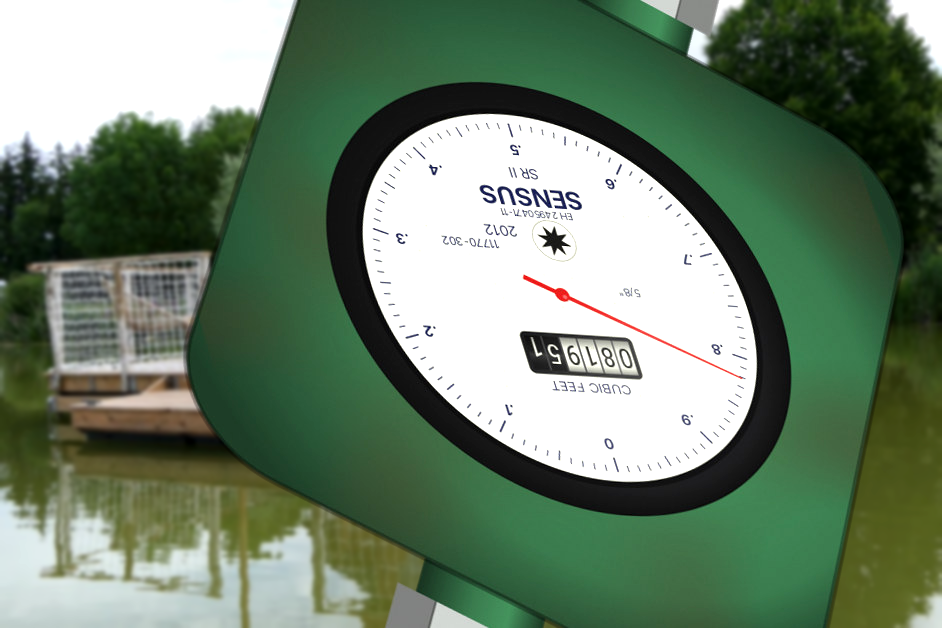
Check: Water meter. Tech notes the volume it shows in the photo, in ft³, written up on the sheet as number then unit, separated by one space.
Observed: 81950.82 ft³
